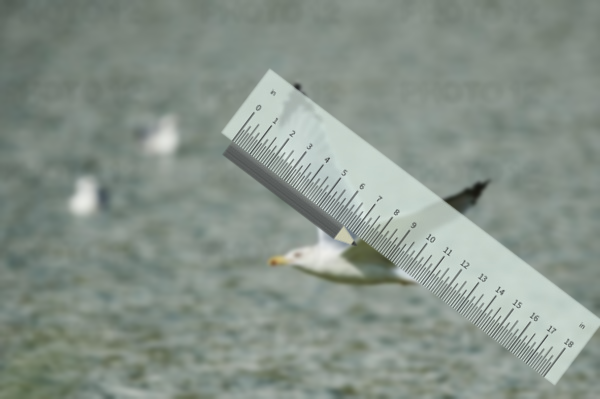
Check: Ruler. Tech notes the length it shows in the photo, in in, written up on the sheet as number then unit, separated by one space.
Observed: 7.5 in
